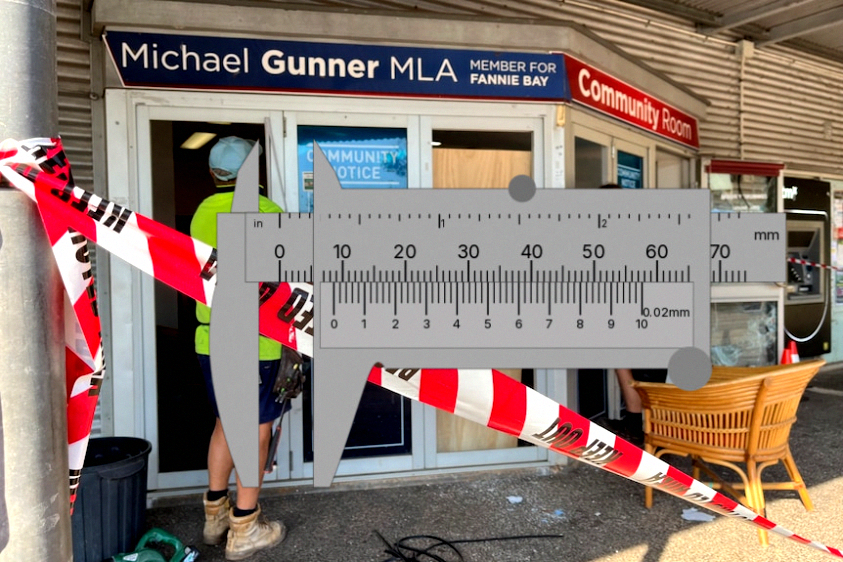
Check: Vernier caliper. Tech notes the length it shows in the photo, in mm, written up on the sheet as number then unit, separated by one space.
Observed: 8.6 mm
